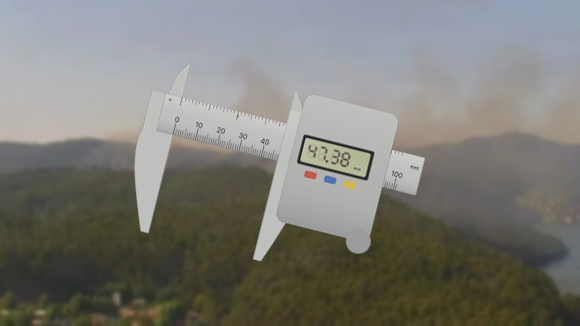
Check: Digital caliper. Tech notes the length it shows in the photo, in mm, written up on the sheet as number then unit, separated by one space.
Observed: 47.38 mm
